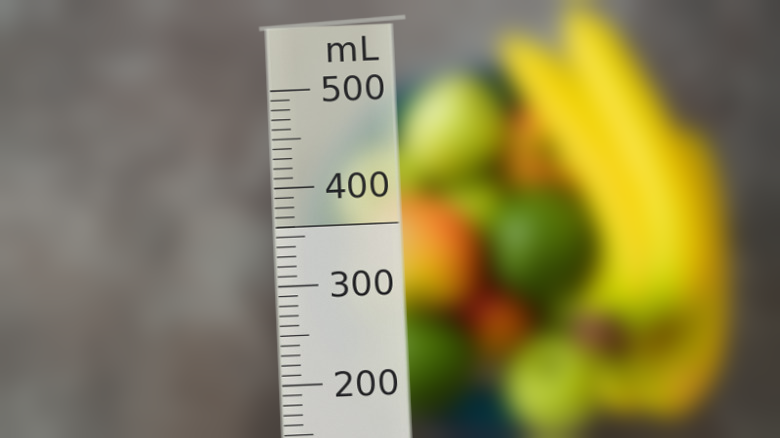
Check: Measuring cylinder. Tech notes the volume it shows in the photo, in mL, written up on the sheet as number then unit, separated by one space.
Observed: 360 mL
